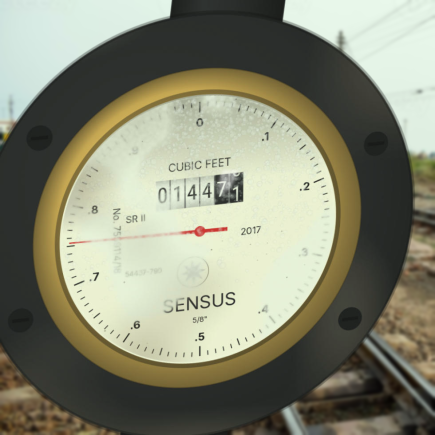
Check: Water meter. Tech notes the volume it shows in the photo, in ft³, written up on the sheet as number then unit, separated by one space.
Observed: 14470.75 ft³
